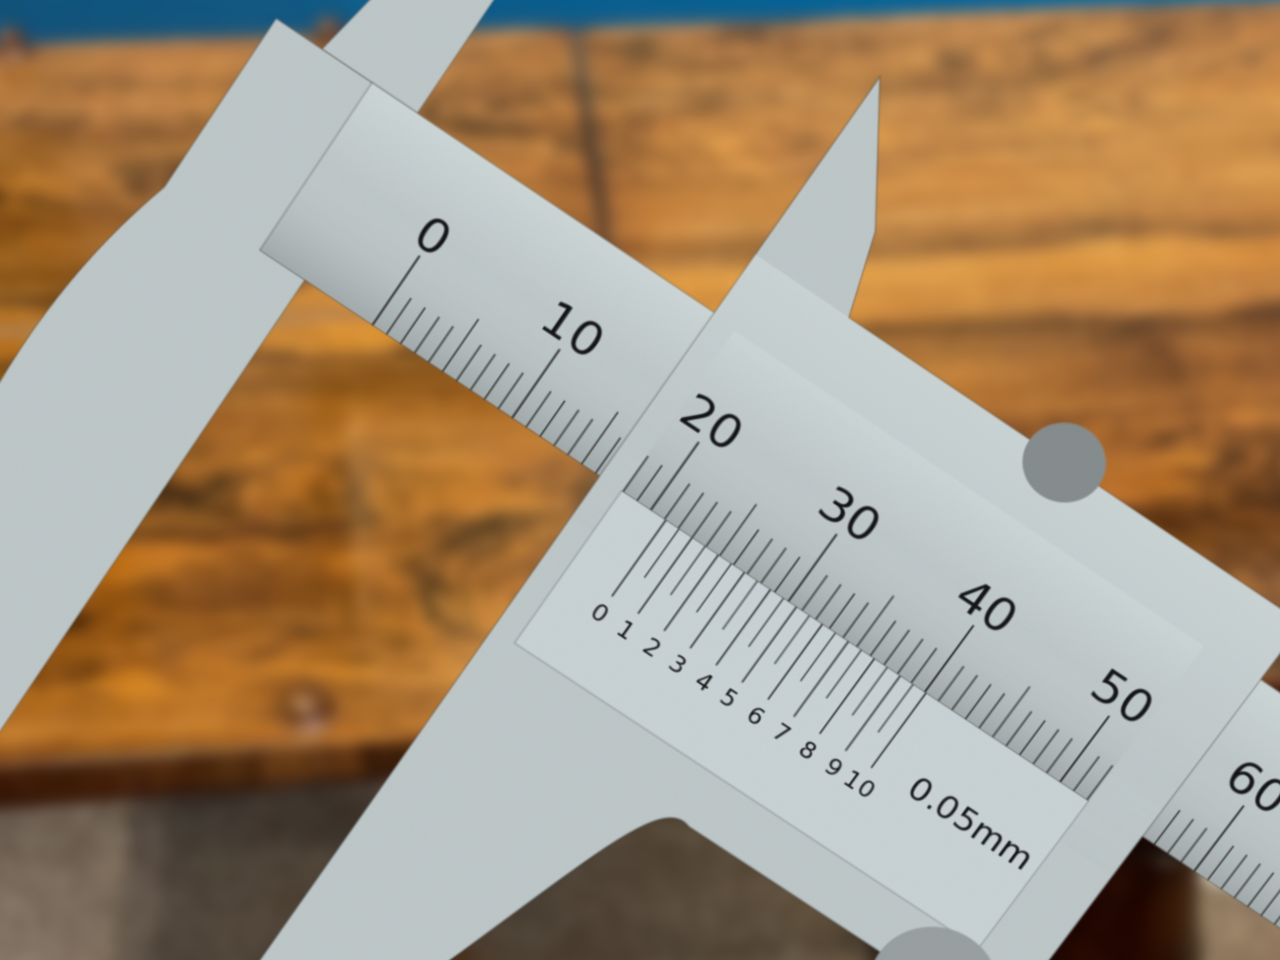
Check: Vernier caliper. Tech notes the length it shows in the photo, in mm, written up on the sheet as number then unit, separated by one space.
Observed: 21.1 mm
